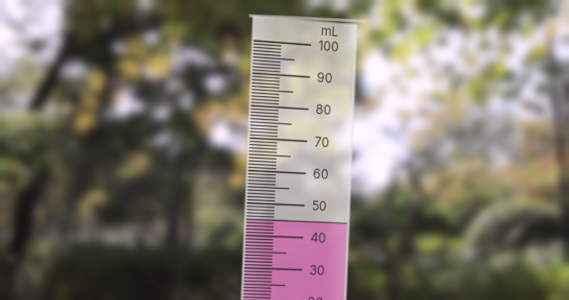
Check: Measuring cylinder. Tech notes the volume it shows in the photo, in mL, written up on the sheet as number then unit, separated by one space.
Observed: 45 mL
